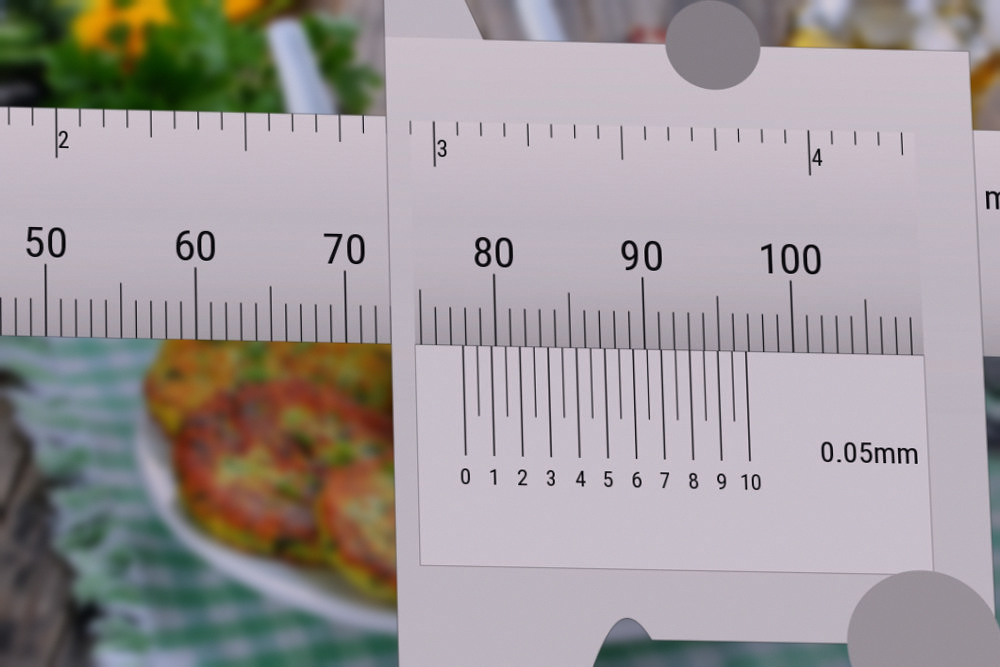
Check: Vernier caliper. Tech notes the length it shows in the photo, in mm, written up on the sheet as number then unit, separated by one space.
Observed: 77.8 mm
